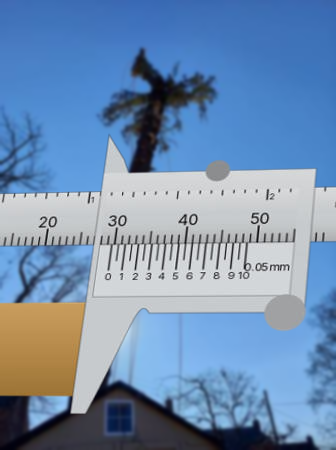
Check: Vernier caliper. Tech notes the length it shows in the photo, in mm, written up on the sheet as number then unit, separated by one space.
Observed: 29.6 mm
